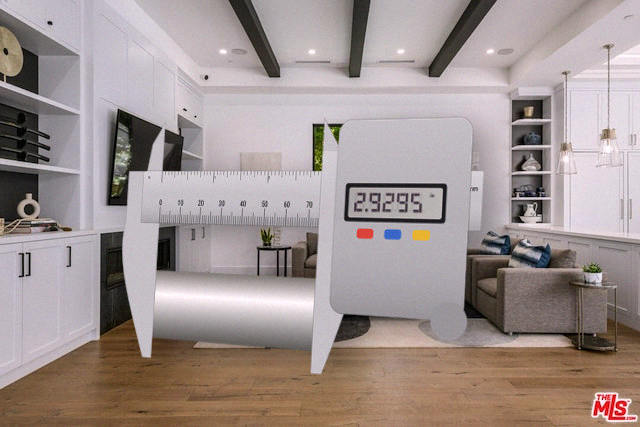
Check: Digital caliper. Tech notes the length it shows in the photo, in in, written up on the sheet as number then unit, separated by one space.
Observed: 2.9295 in
